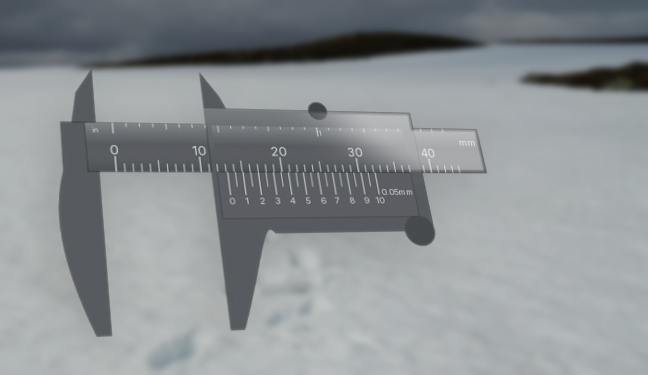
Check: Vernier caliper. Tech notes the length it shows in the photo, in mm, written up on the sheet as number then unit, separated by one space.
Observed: 13.2 mm
